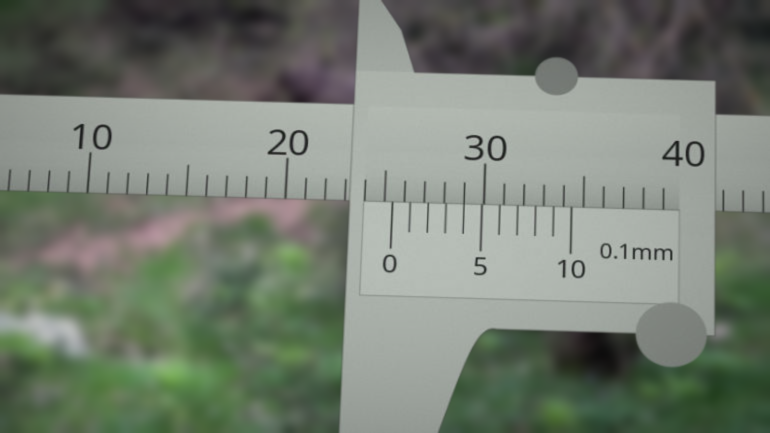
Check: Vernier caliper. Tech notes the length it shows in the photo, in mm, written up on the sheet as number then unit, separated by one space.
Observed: 25.4 mm
